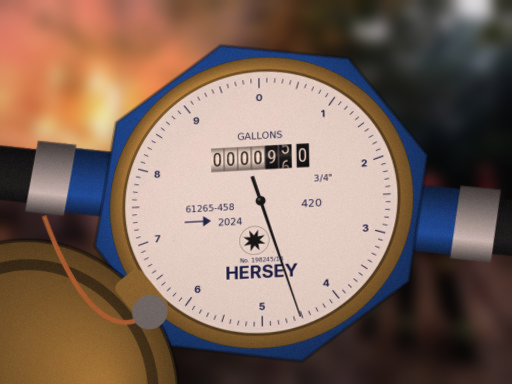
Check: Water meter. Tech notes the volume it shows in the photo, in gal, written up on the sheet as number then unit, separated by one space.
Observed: 954.5 gal
